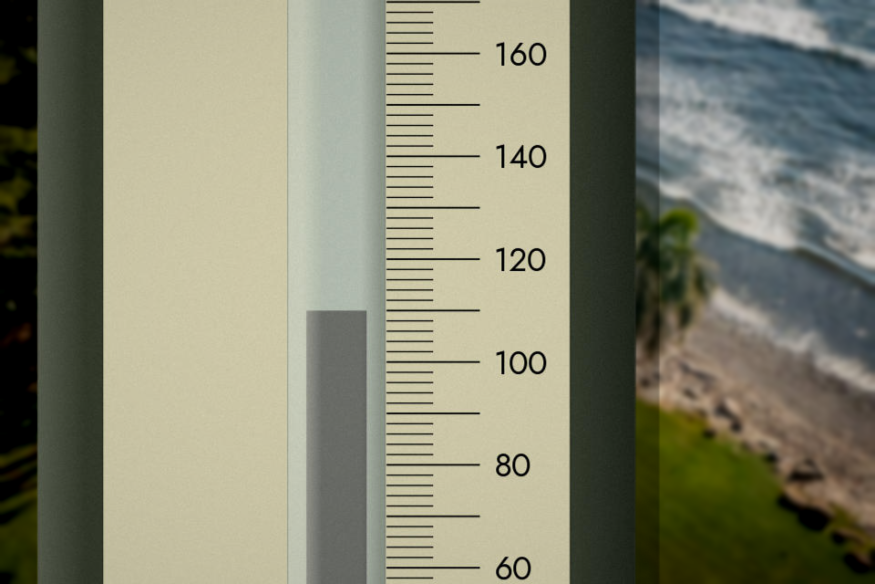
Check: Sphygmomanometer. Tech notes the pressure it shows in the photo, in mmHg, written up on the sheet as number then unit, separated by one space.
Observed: 110 mmHg
